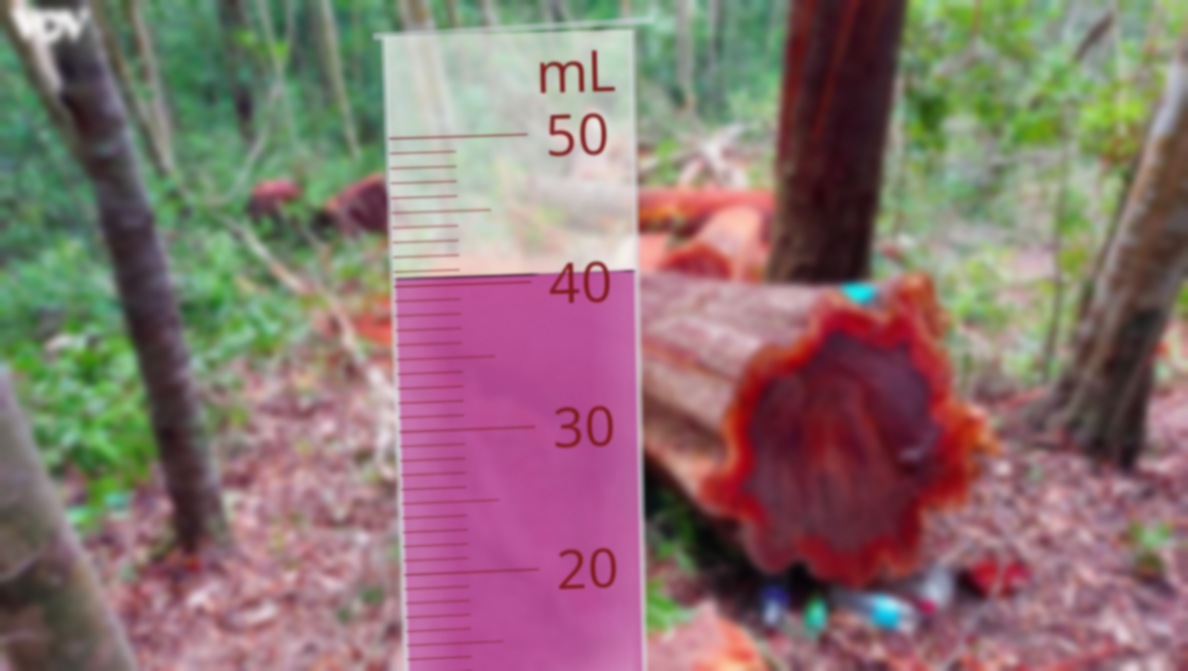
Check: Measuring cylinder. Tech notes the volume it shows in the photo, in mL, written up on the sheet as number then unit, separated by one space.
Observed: 40.5 mL
